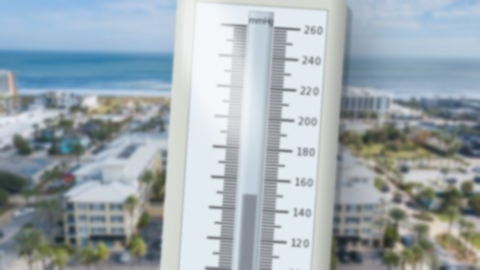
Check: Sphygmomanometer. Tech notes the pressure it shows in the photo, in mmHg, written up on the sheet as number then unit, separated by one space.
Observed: 150 mmHg
